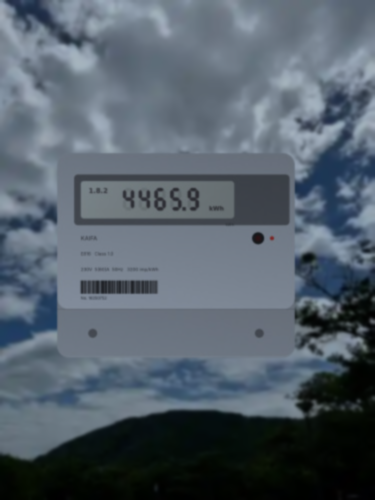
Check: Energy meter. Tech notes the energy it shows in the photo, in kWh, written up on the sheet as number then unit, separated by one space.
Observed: 4465.9 kWh
